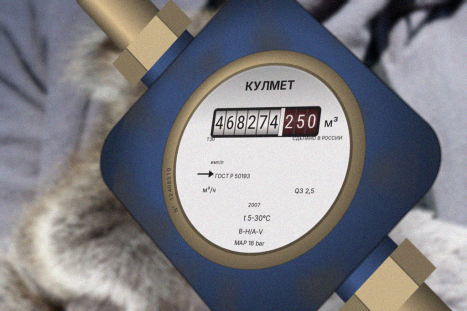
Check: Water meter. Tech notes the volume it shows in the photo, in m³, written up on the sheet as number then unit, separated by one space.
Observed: 468274.250 m³
